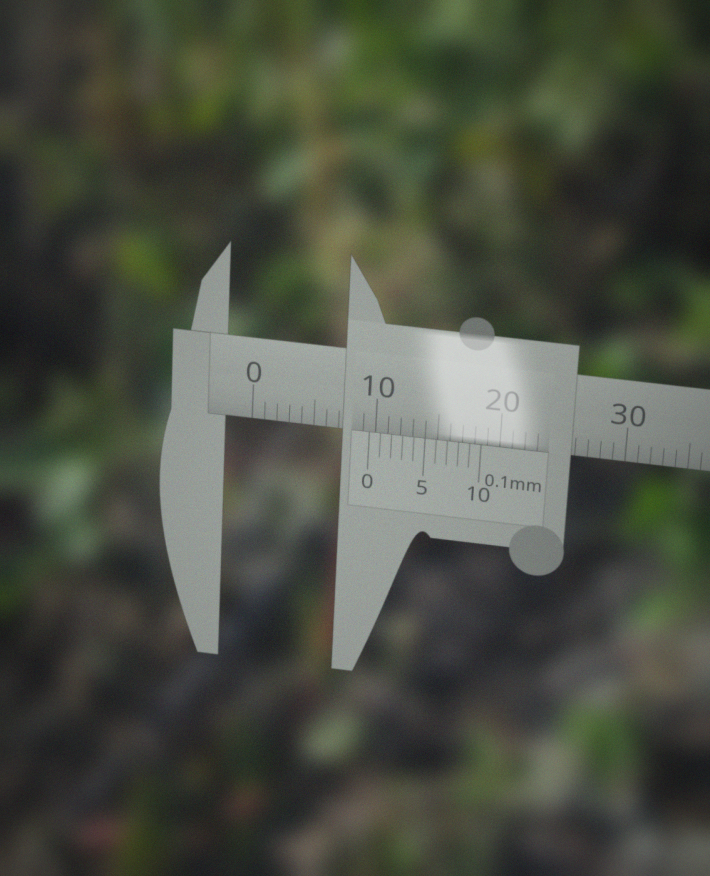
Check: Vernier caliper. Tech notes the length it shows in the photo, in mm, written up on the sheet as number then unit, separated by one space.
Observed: 9.5 mm
